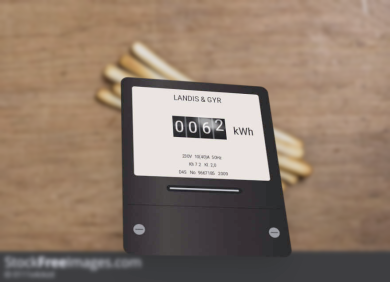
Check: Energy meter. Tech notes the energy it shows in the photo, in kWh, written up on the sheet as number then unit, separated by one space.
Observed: 62 kWh
